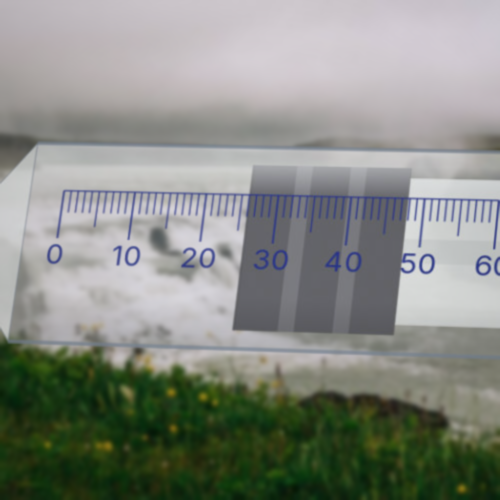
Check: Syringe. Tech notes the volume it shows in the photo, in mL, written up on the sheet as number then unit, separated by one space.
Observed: 26 mL
